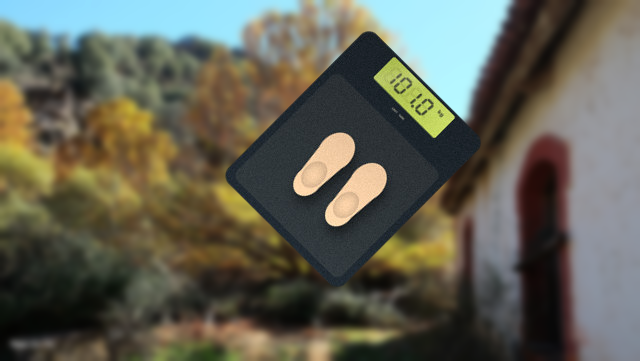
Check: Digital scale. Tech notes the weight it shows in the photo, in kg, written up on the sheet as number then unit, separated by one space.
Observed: 101.0 kg
